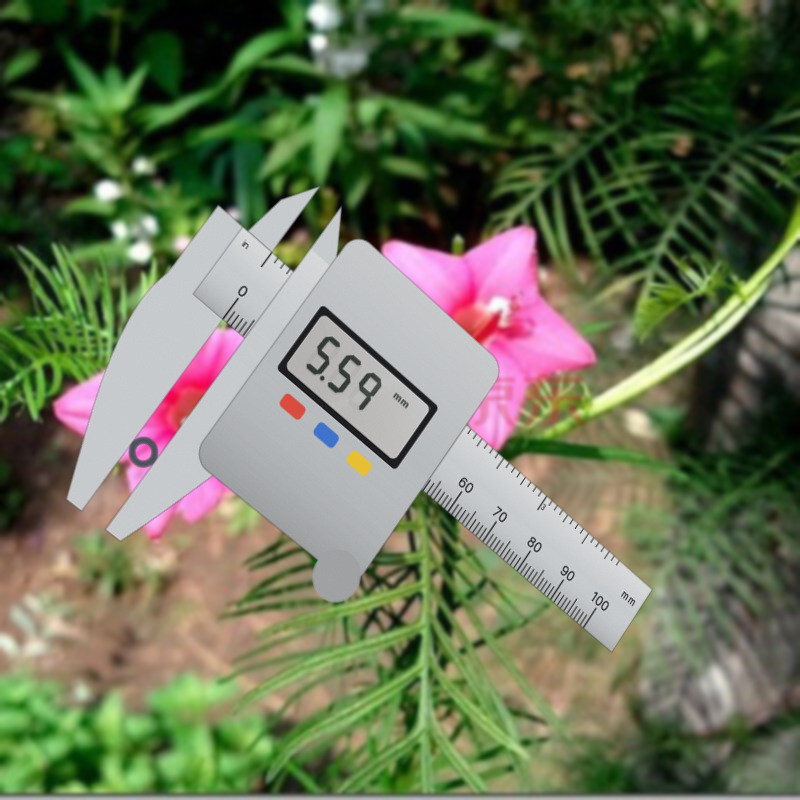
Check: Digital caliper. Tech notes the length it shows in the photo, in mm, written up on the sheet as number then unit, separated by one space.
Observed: 5.59 mm
